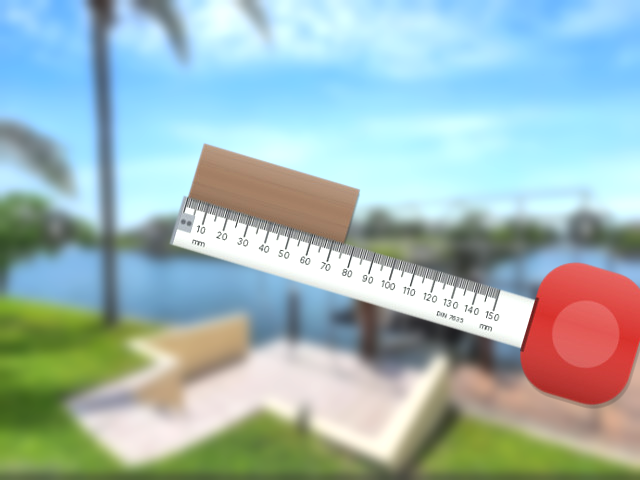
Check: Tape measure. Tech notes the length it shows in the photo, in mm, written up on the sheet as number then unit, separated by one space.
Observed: 75 mm
